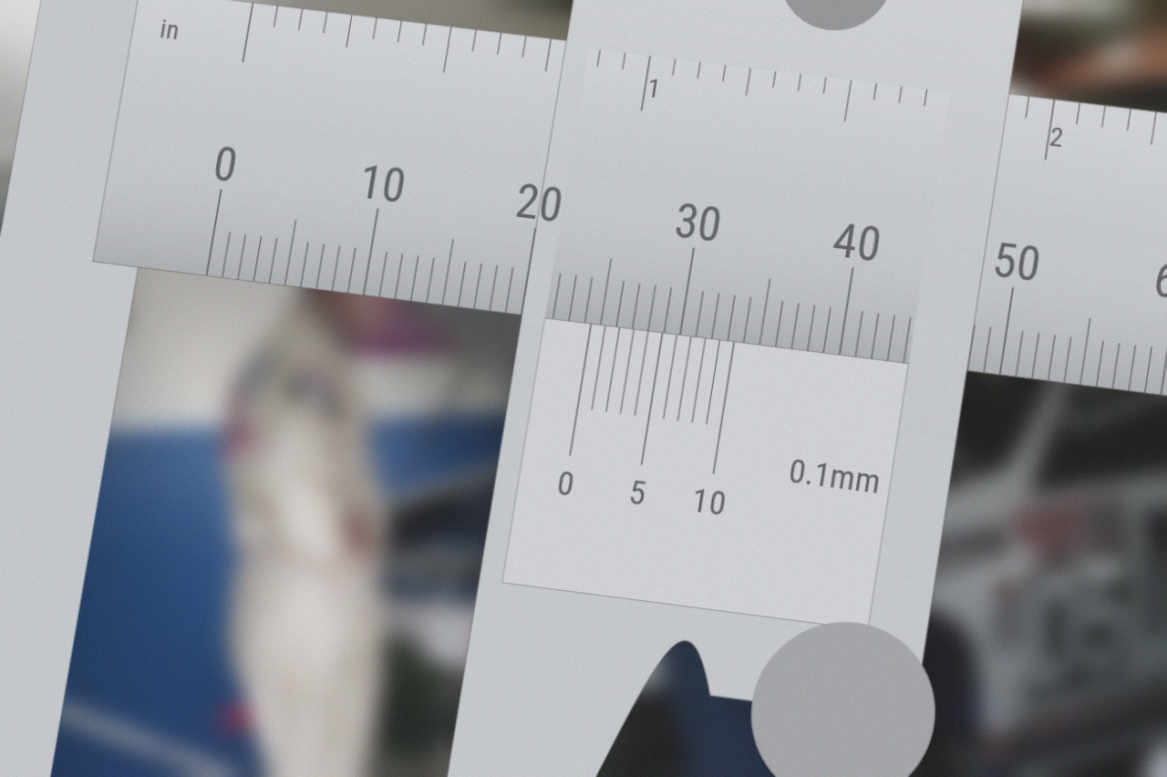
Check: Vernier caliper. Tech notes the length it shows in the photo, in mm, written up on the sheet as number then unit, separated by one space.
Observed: 24.4 mm
